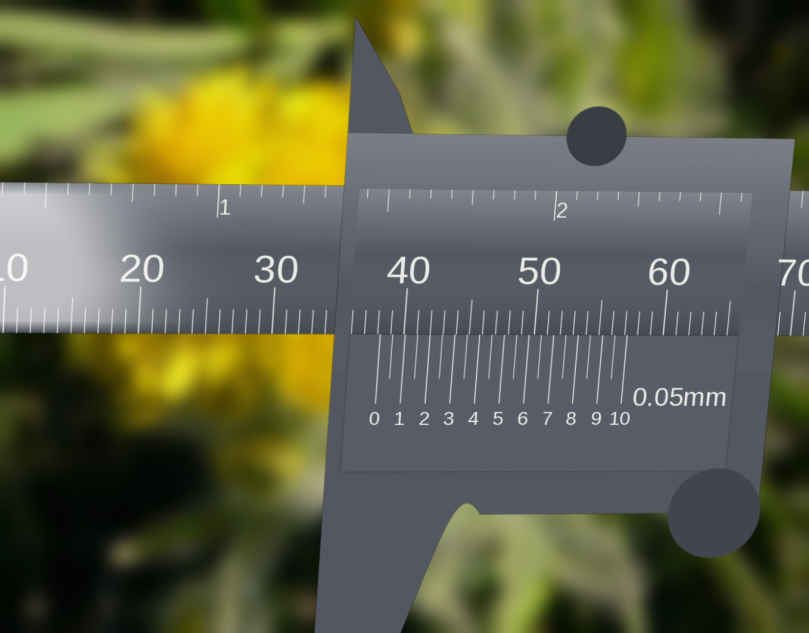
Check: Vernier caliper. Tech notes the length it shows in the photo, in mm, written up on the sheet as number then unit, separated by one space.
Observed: 38.2 mm
